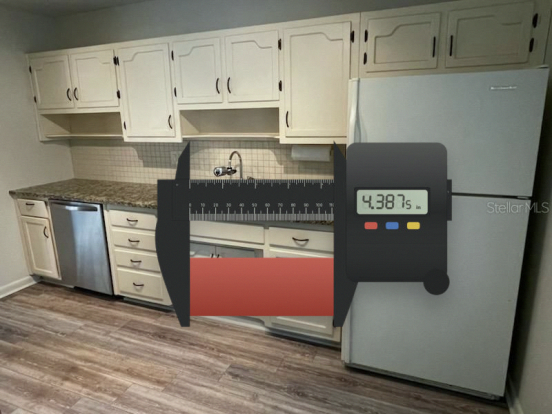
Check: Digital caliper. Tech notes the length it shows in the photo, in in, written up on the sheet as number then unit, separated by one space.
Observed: 4.3875 in
